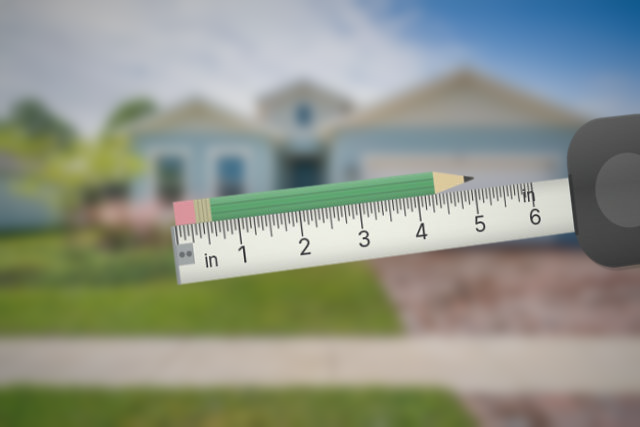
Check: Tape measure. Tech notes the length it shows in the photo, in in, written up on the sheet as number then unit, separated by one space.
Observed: 5 in
